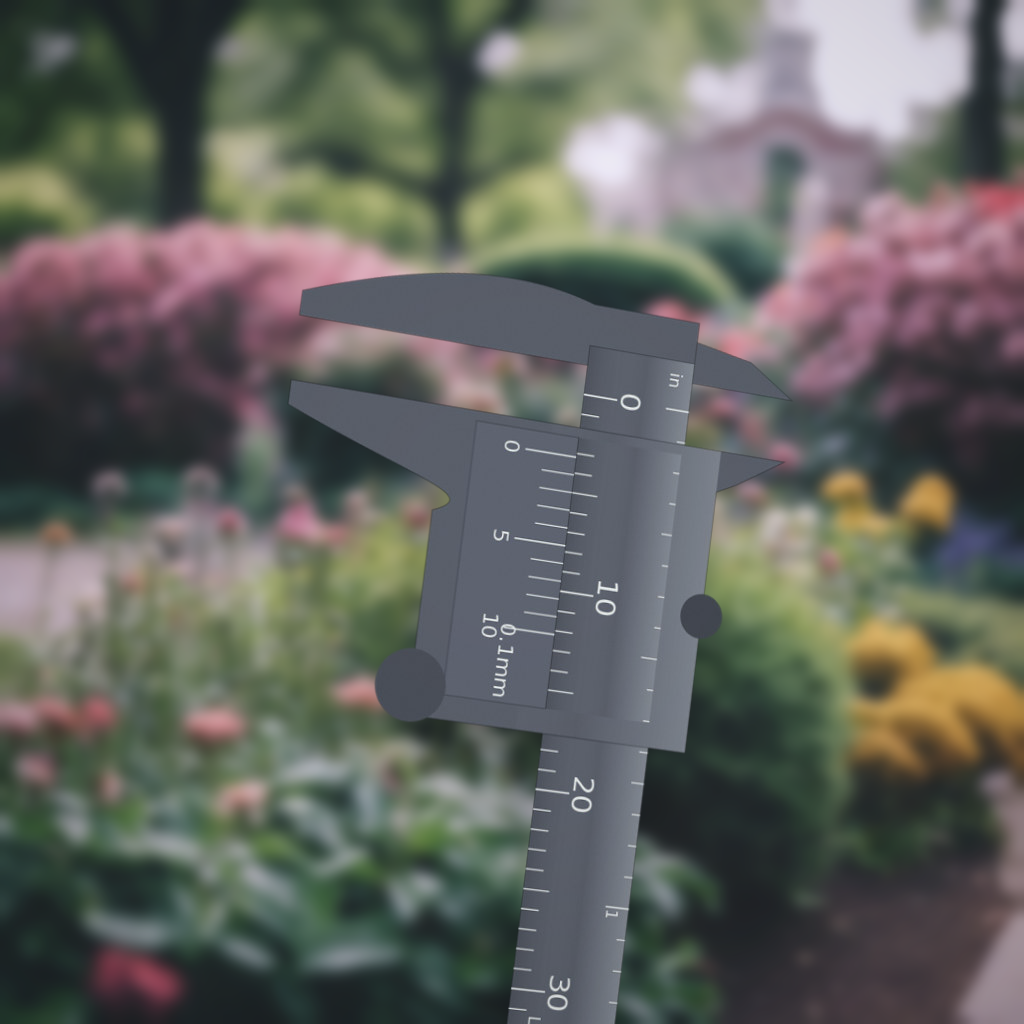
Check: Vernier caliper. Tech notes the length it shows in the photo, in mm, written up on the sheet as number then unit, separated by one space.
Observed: 3.2 mm
